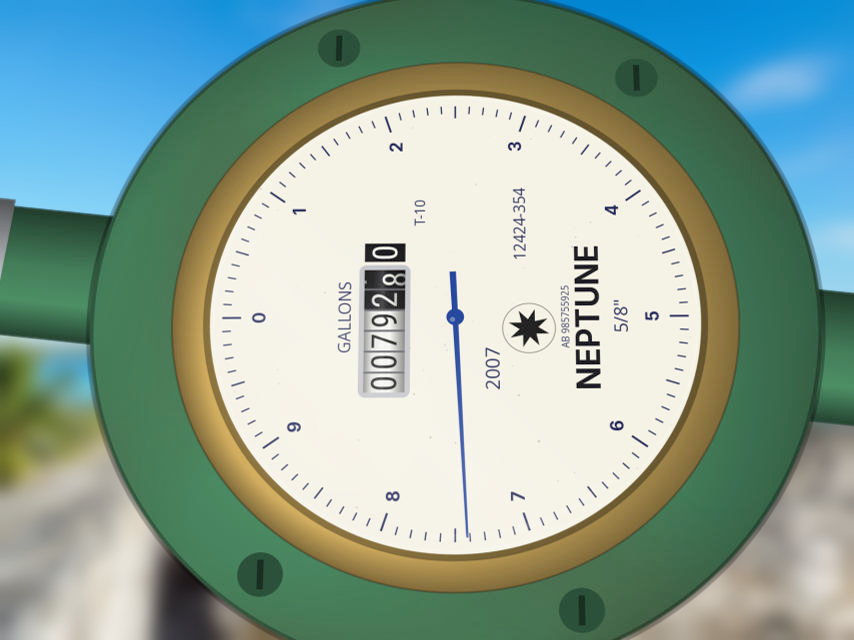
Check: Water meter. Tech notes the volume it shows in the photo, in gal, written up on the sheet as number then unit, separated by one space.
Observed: 79277.4 gal
